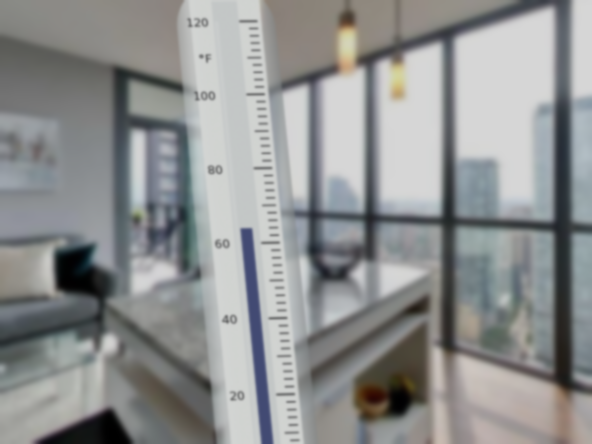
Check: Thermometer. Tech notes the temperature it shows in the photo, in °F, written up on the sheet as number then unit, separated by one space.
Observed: 64 °F
